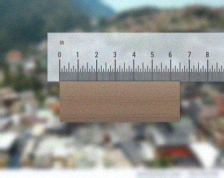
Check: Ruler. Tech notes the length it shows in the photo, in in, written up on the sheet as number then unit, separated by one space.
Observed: 6.5 in
